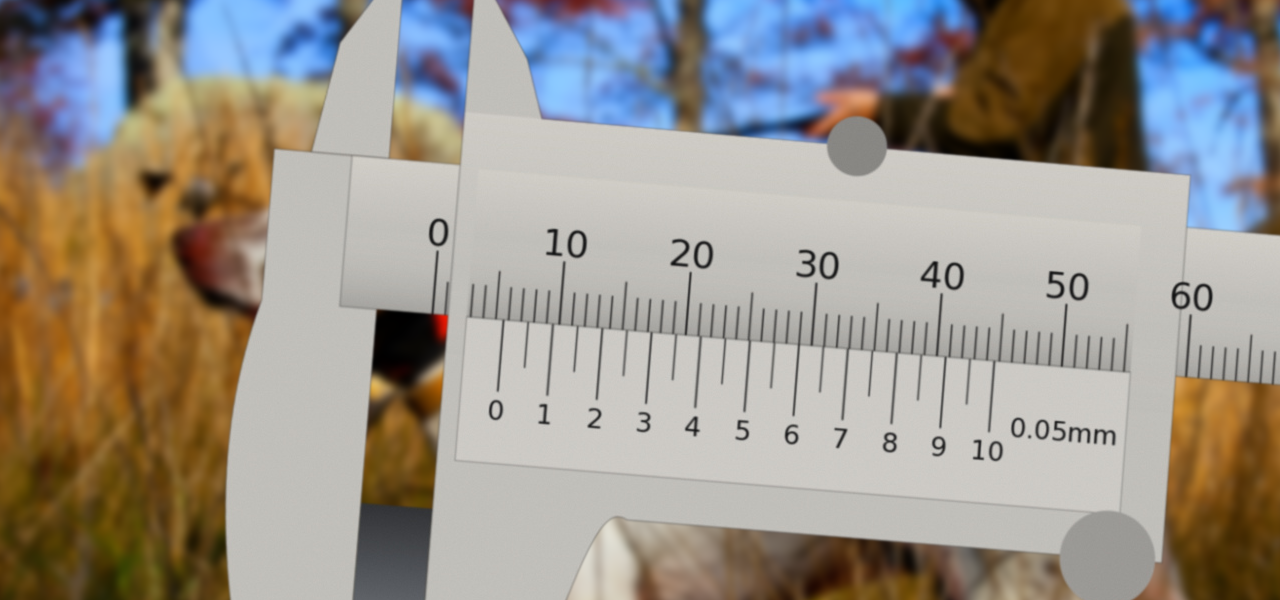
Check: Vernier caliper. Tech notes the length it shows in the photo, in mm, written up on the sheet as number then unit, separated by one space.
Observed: 5.6 mm
